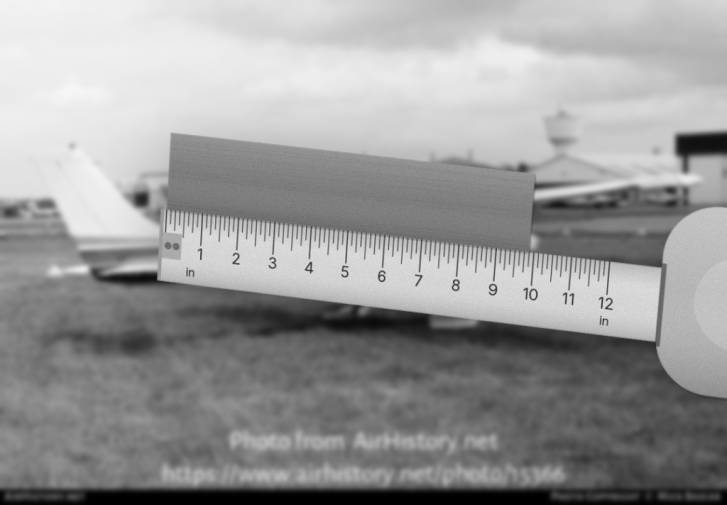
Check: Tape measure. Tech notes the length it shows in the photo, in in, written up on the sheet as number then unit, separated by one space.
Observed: 9.875 in
